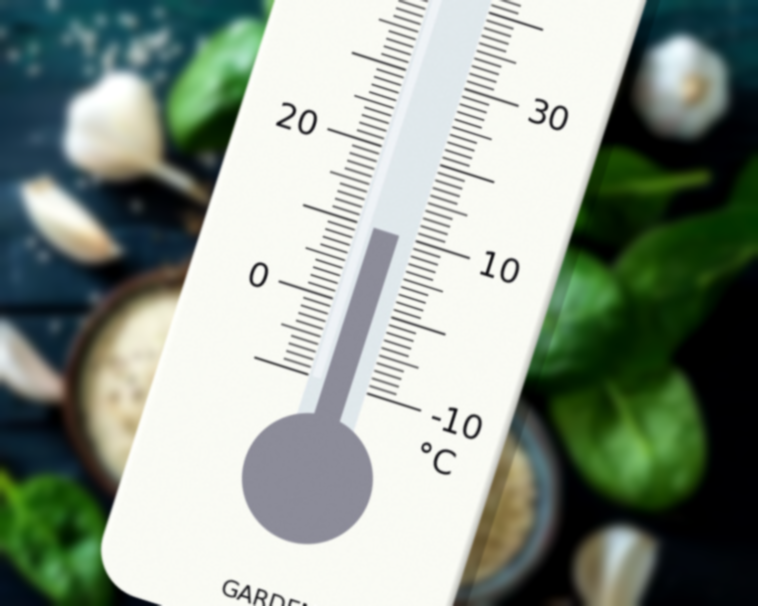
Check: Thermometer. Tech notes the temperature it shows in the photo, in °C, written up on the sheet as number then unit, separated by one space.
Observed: 10 °C
